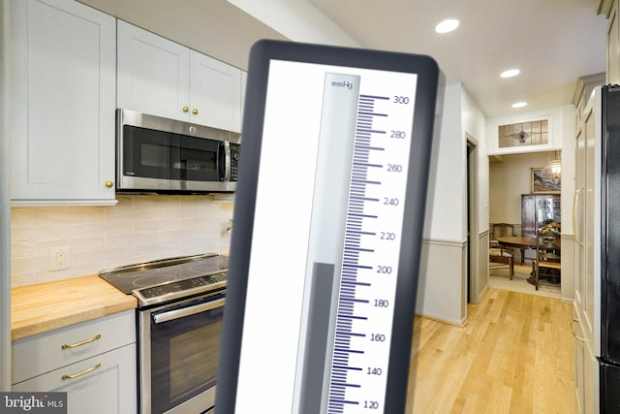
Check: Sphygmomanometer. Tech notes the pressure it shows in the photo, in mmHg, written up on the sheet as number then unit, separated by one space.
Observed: 200 mmHg
